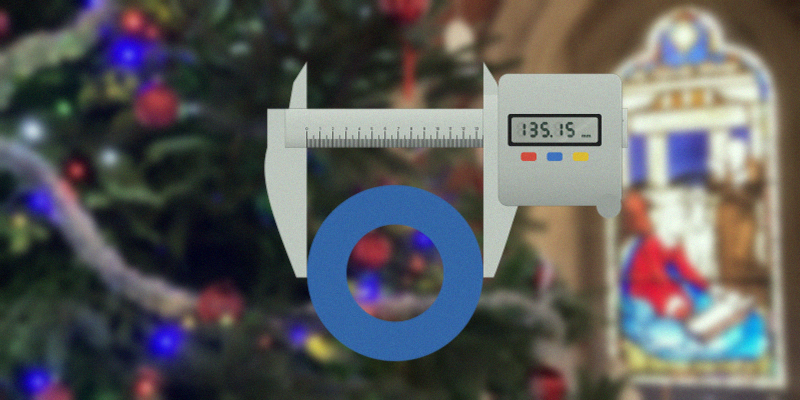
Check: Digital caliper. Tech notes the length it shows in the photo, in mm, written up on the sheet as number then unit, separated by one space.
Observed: 135.15 mm
